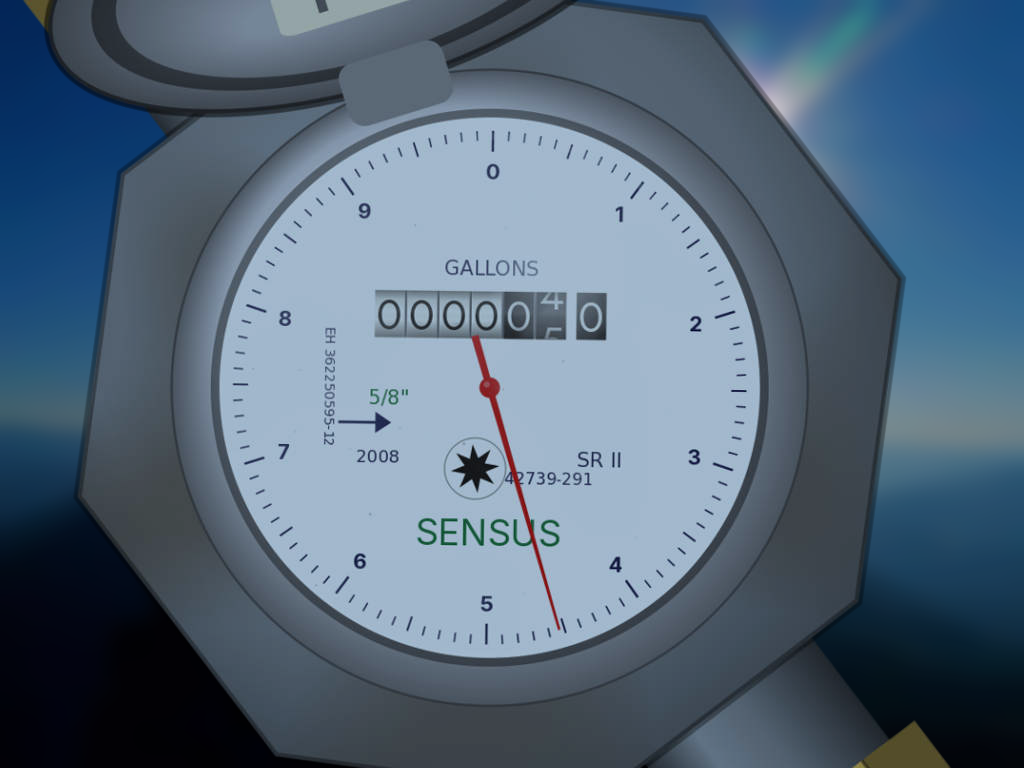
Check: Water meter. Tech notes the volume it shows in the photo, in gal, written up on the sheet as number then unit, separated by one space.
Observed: 44.5 gal
